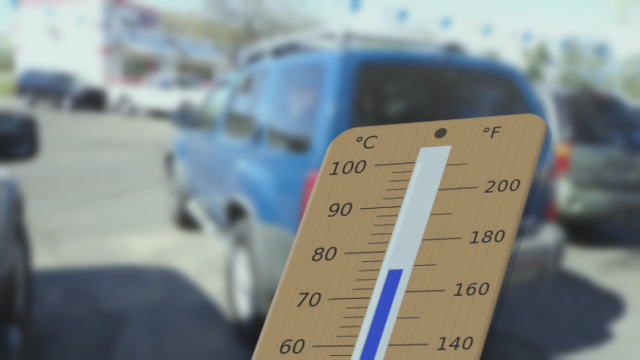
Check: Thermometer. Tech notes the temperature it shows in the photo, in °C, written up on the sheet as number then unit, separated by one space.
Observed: 76 °C
